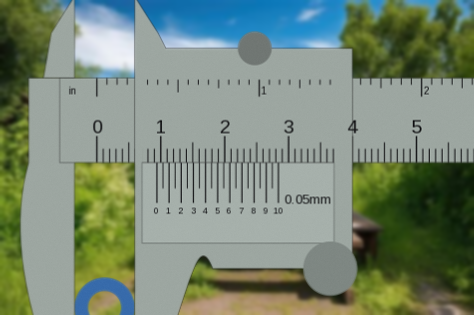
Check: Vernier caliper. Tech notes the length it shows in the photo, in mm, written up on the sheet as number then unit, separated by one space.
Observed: 9.4 mm
